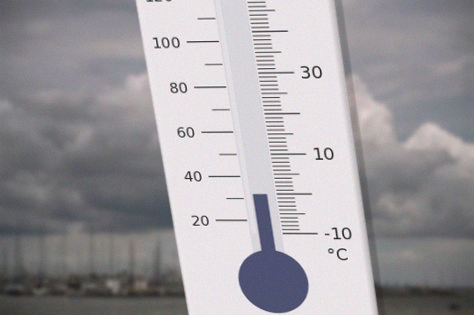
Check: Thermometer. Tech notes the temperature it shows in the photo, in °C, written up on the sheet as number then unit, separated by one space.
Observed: 0 °C
